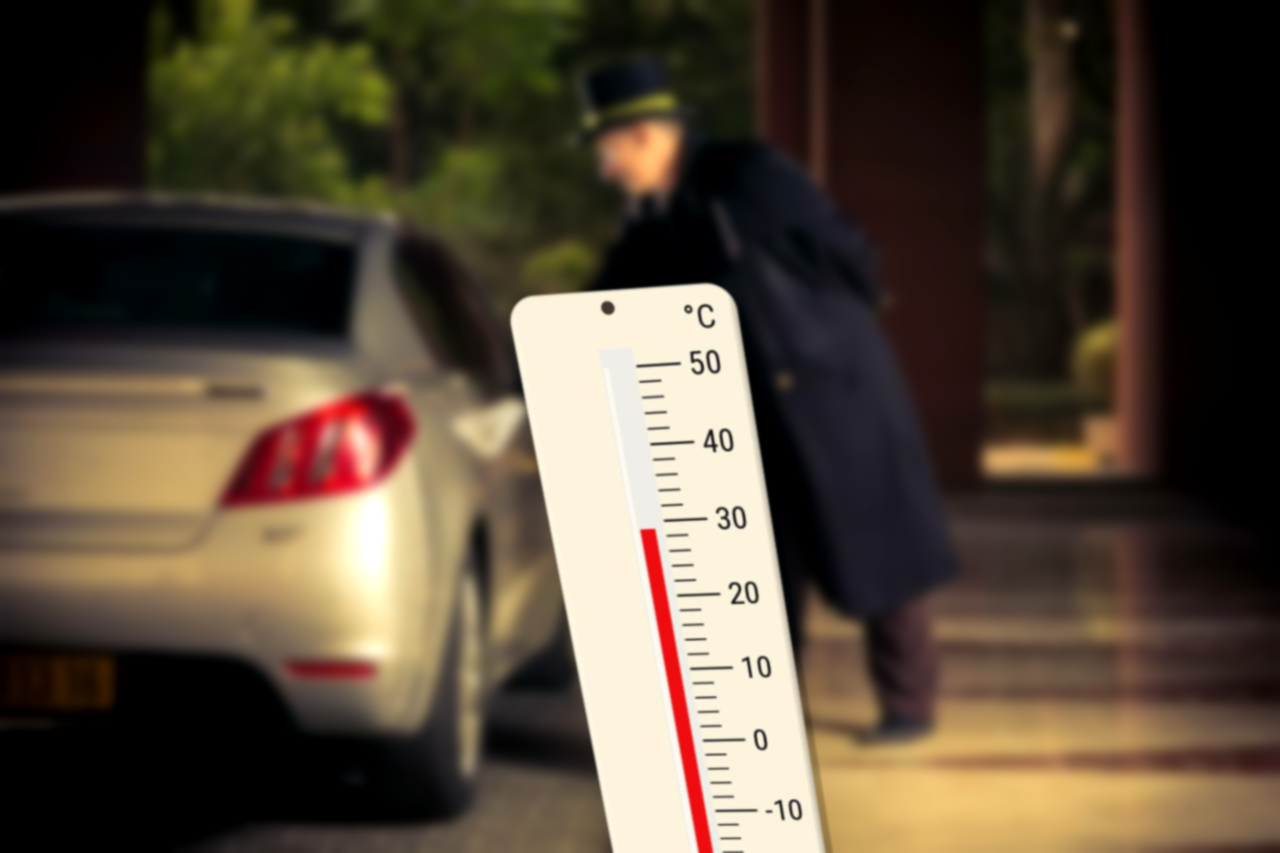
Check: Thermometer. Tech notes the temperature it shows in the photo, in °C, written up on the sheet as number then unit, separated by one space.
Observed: 29 °C
